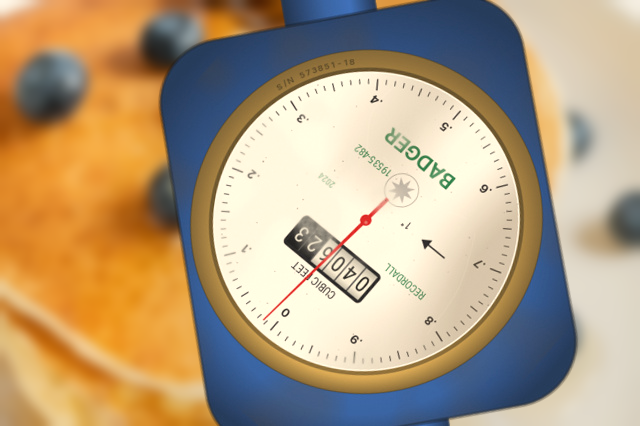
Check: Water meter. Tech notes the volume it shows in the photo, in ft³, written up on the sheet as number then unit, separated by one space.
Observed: 40623.01 ft³
